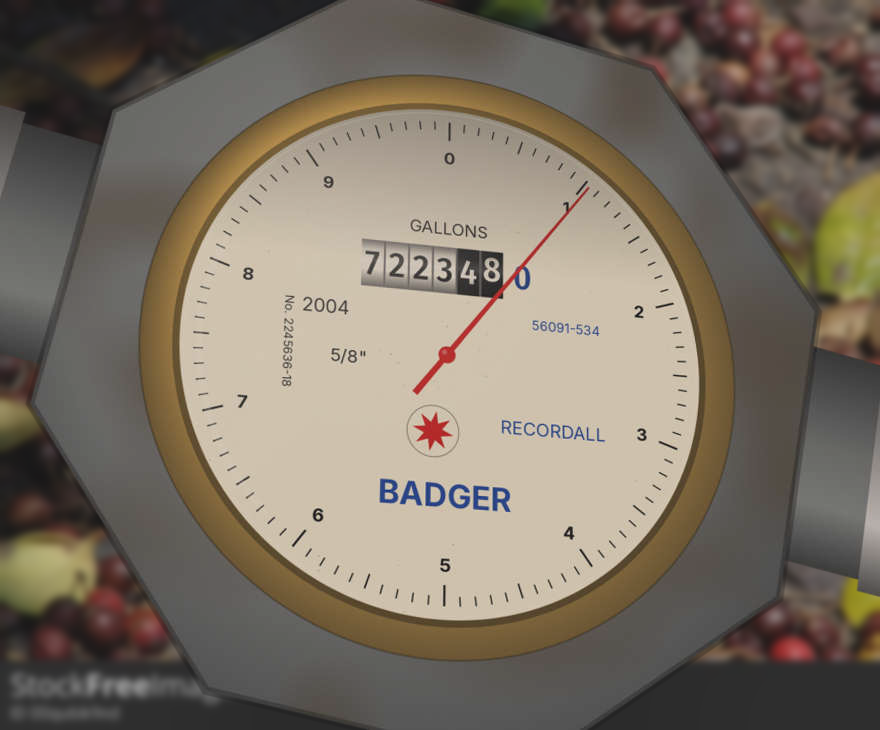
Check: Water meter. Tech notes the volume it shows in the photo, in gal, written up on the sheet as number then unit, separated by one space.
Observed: 7223481.0 gal
